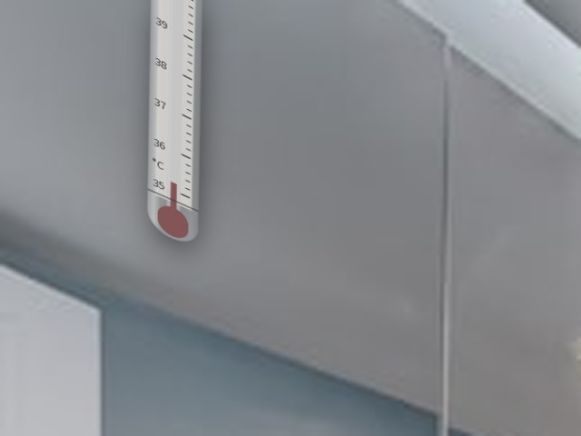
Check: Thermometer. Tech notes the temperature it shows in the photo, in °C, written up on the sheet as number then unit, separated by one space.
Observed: 35.2 °C
